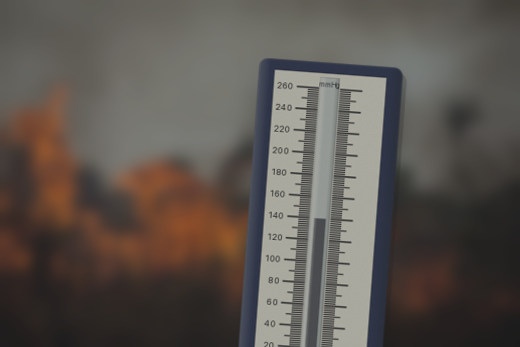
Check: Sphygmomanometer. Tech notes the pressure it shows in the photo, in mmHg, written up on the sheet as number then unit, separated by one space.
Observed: 140 mmHg
